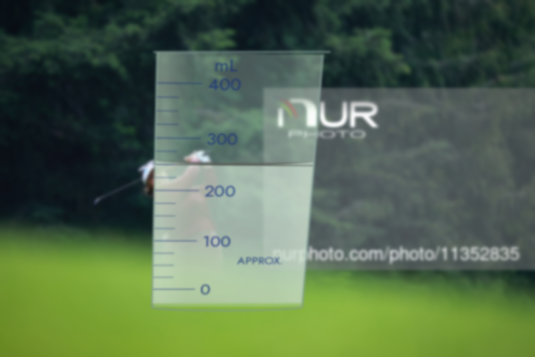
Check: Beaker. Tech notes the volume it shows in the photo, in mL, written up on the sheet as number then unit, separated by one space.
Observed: 250 mL
